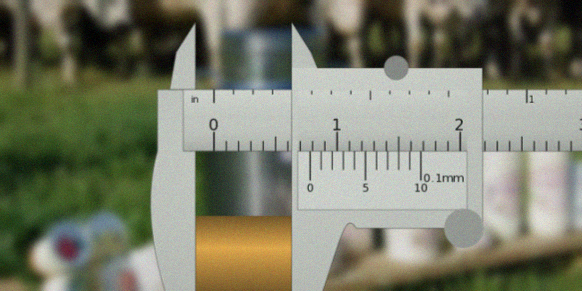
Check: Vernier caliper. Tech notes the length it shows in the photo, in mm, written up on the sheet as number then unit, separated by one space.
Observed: 7.8 mm
